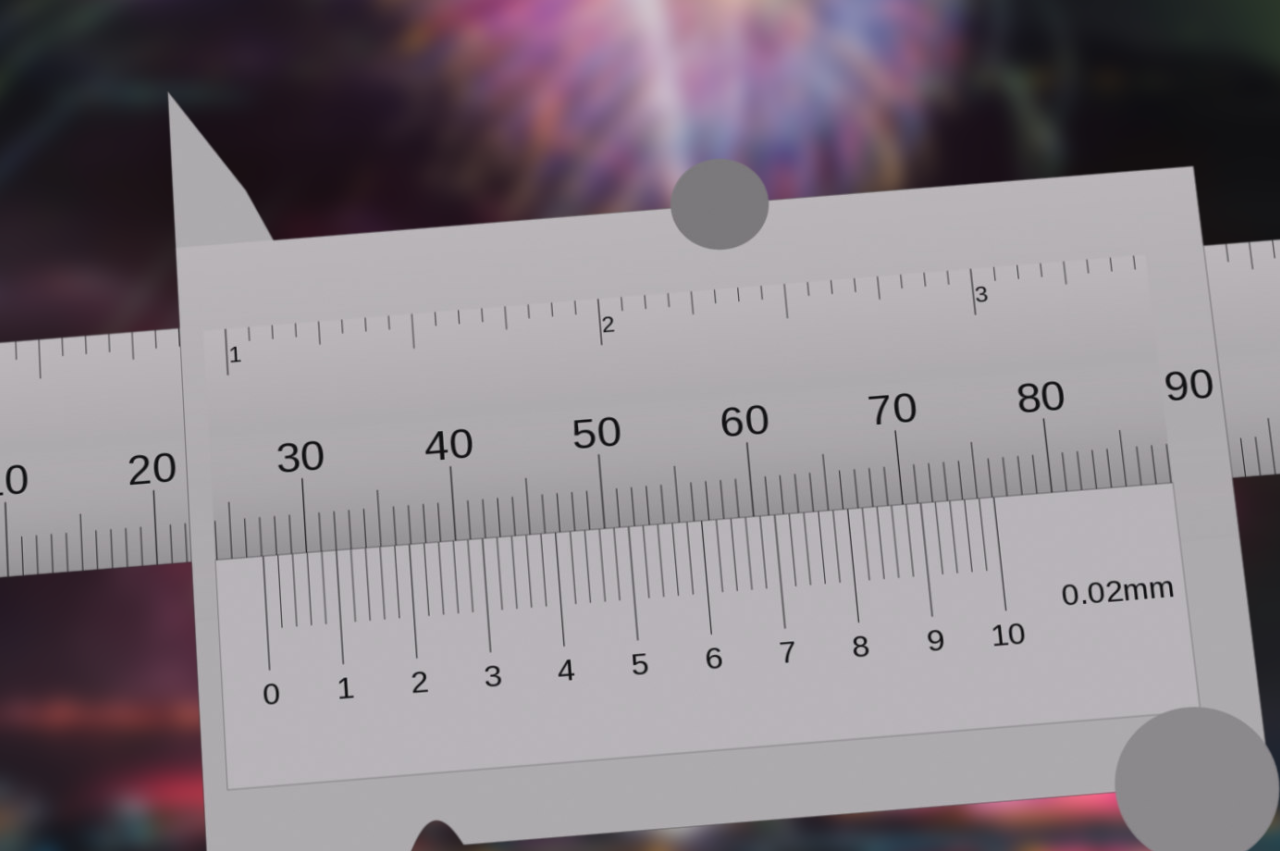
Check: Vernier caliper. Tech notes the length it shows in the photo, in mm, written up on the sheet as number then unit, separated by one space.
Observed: 27.1 mm
